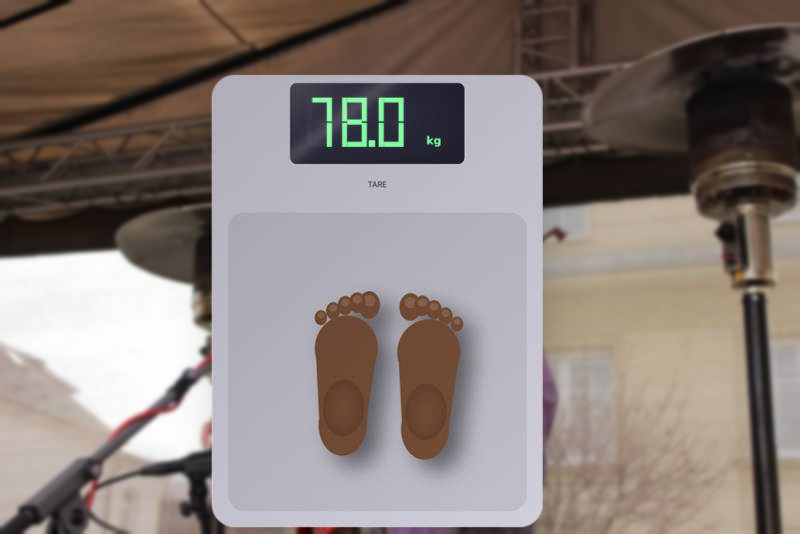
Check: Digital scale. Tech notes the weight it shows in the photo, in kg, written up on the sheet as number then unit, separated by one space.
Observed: 78.0 kg
